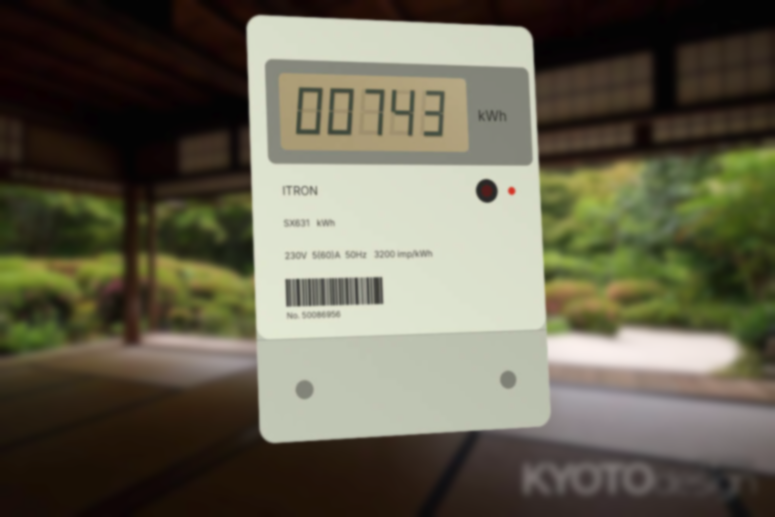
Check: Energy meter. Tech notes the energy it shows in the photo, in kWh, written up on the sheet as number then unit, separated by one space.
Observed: 743 kWh
